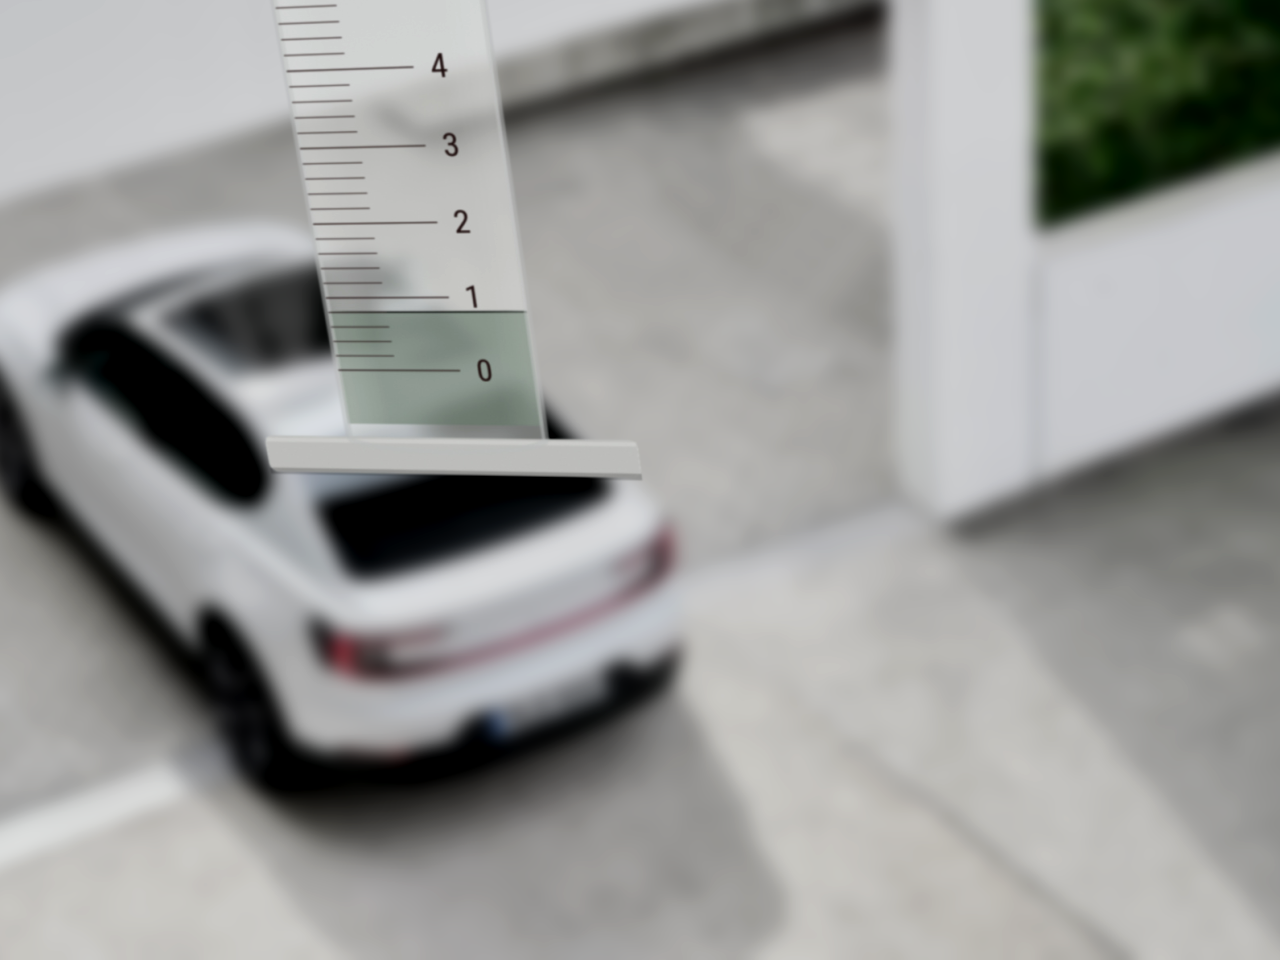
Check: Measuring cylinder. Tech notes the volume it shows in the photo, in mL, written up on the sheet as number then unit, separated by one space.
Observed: 0.8 mL
